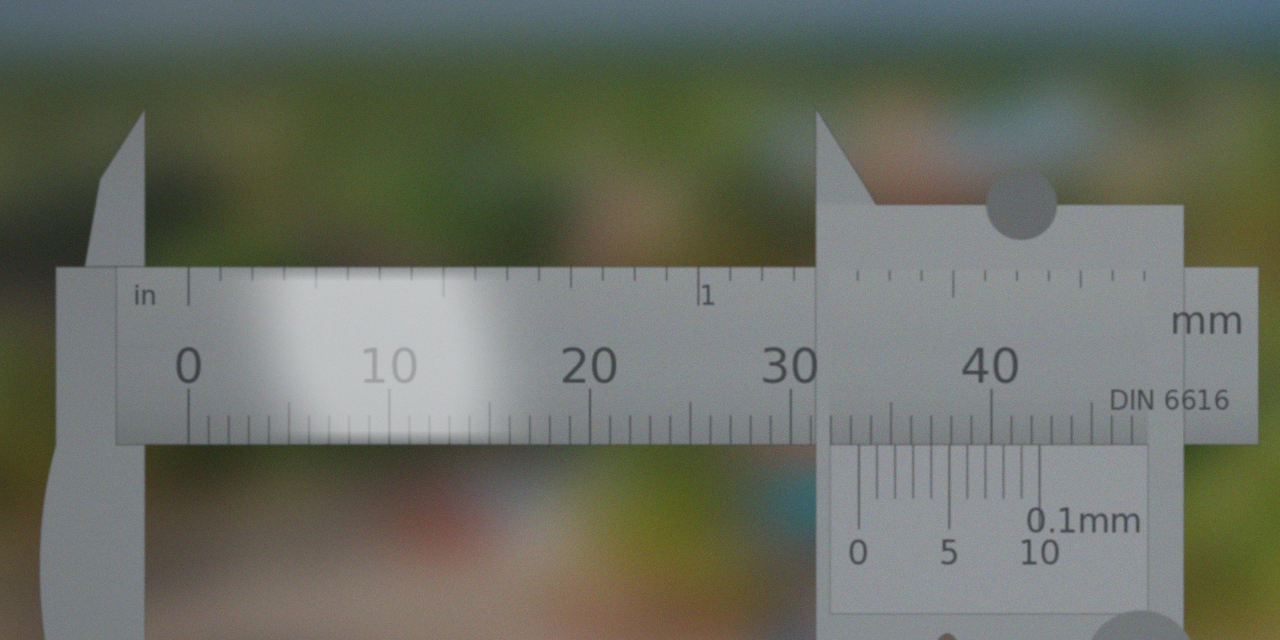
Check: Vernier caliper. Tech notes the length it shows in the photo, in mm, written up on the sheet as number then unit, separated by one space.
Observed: 33.4 mm
